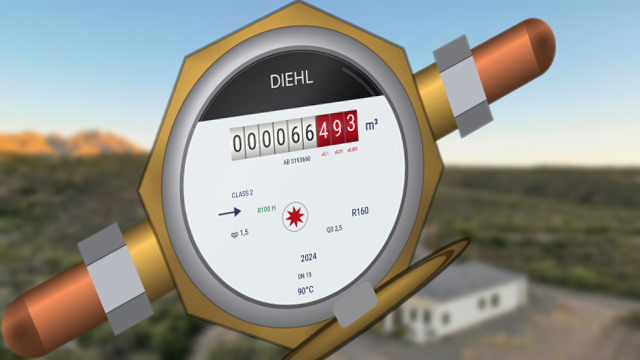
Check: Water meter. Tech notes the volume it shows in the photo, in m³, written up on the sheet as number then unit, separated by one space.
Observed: 66.493 m³
